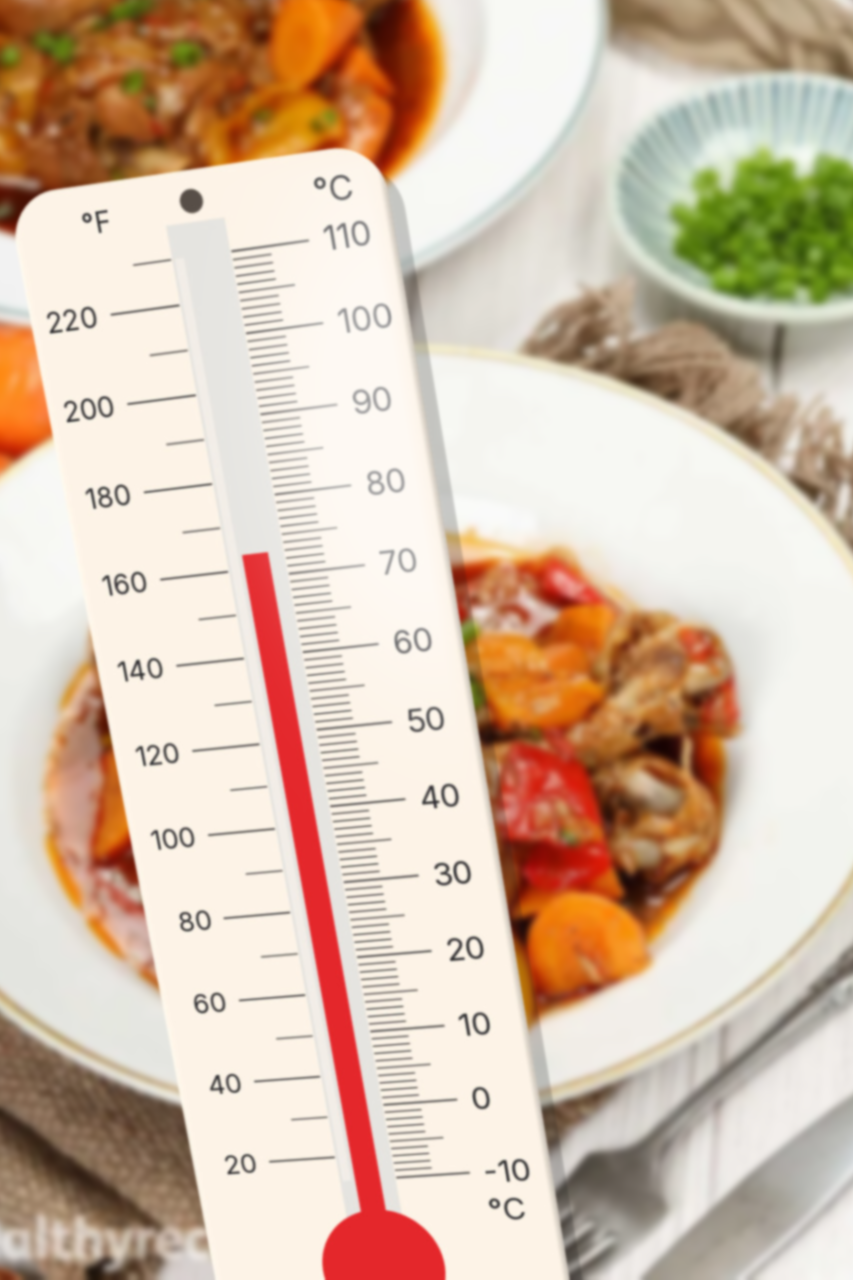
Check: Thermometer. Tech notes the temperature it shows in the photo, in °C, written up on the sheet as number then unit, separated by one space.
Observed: 73 °C
